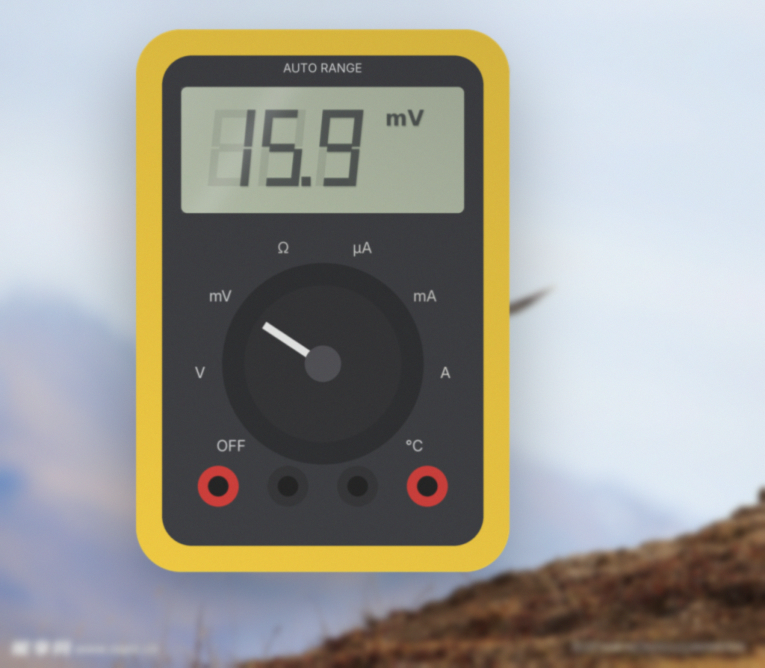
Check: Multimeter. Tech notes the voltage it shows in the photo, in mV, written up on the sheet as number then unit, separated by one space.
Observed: 15.9 mV
